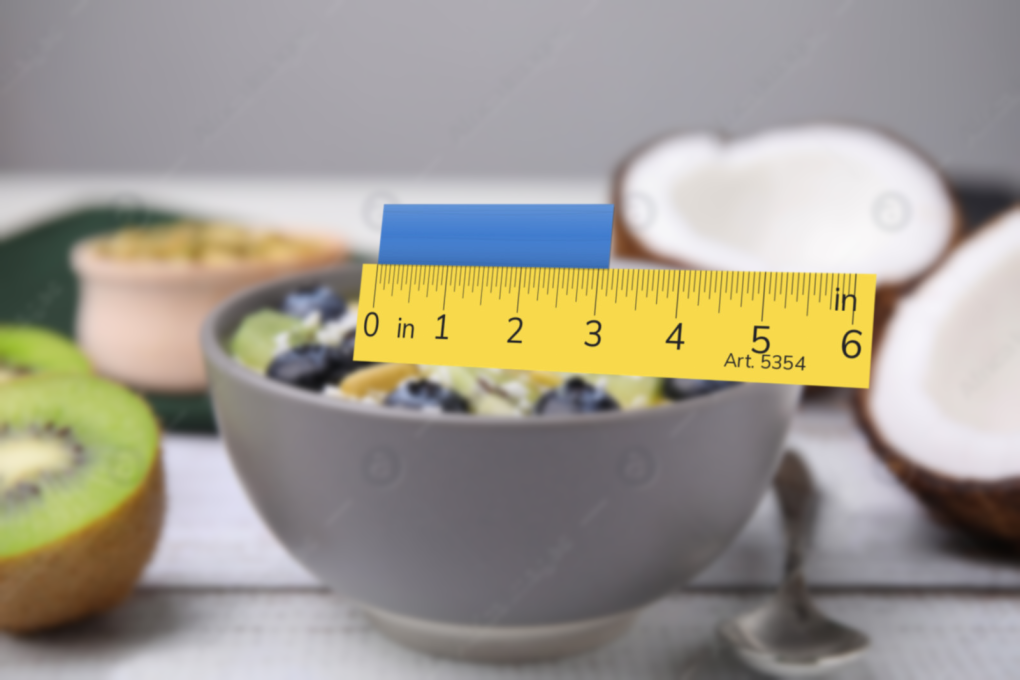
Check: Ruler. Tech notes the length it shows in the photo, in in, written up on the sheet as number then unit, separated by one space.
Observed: 3.125 in
